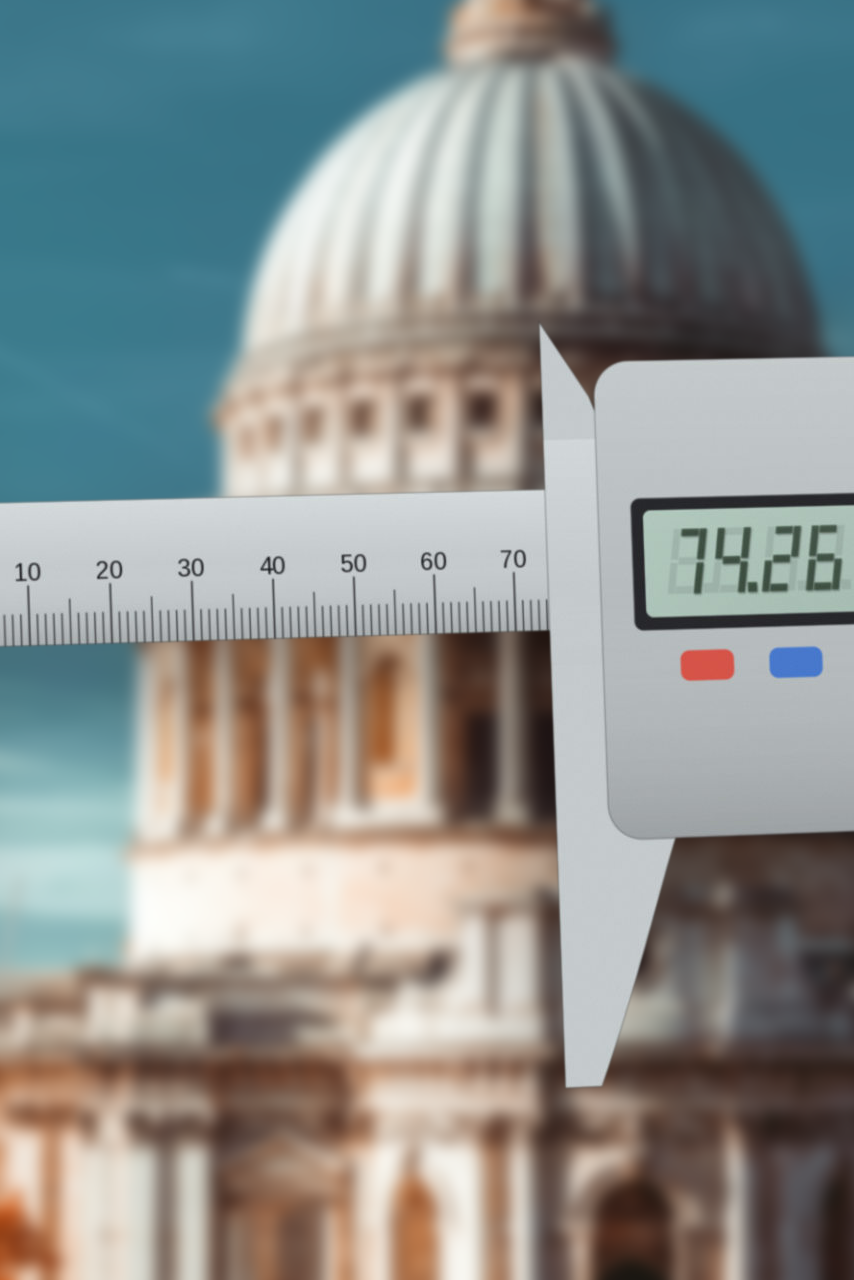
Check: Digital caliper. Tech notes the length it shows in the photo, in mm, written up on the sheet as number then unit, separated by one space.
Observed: 74.26 mm
